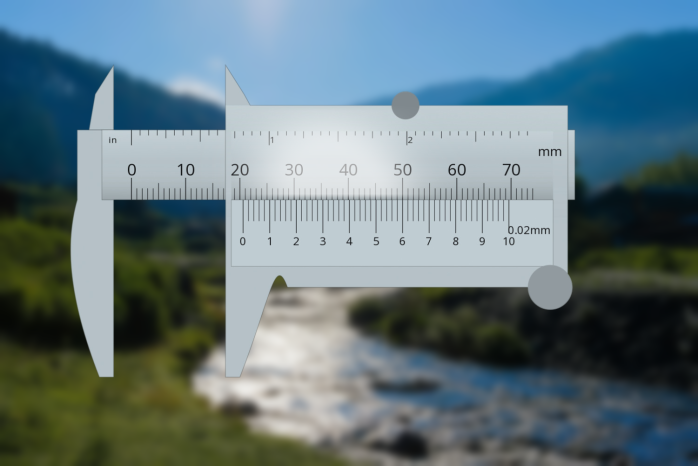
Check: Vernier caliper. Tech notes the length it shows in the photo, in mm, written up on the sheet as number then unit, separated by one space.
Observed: 20.6 mm
